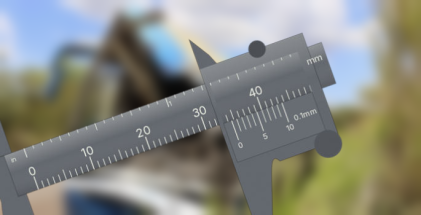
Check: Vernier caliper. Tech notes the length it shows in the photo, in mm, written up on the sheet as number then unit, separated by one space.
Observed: 34.6 mm
